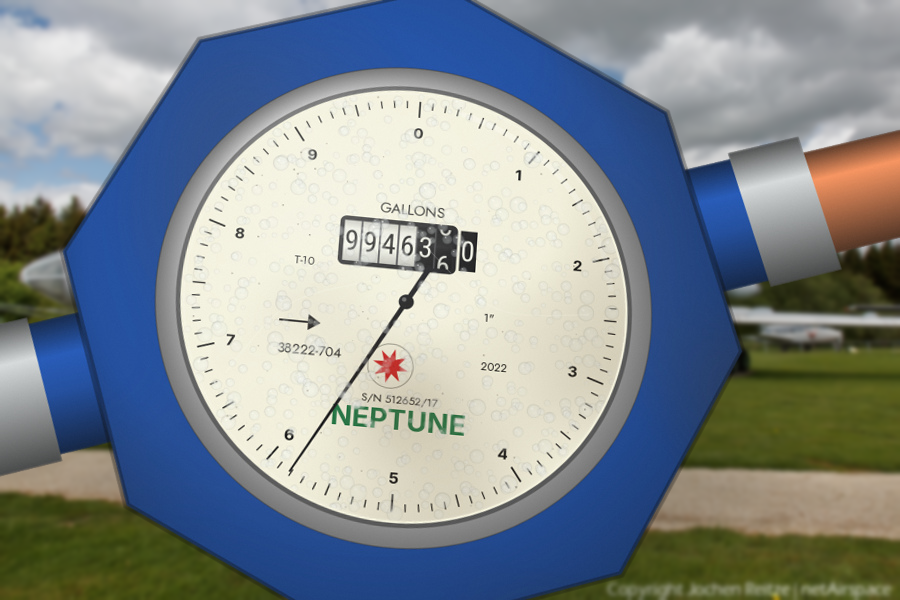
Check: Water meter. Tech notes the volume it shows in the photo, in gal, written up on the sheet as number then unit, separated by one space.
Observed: 9946355.8 gal
